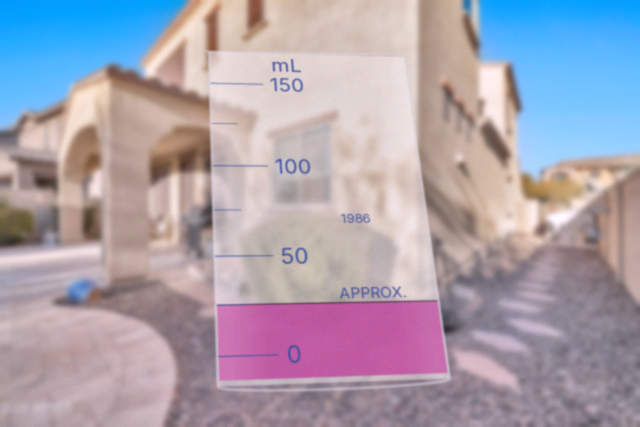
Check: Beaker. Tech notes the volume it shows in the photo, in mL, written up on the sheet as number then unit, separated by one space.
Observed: 25 mL
